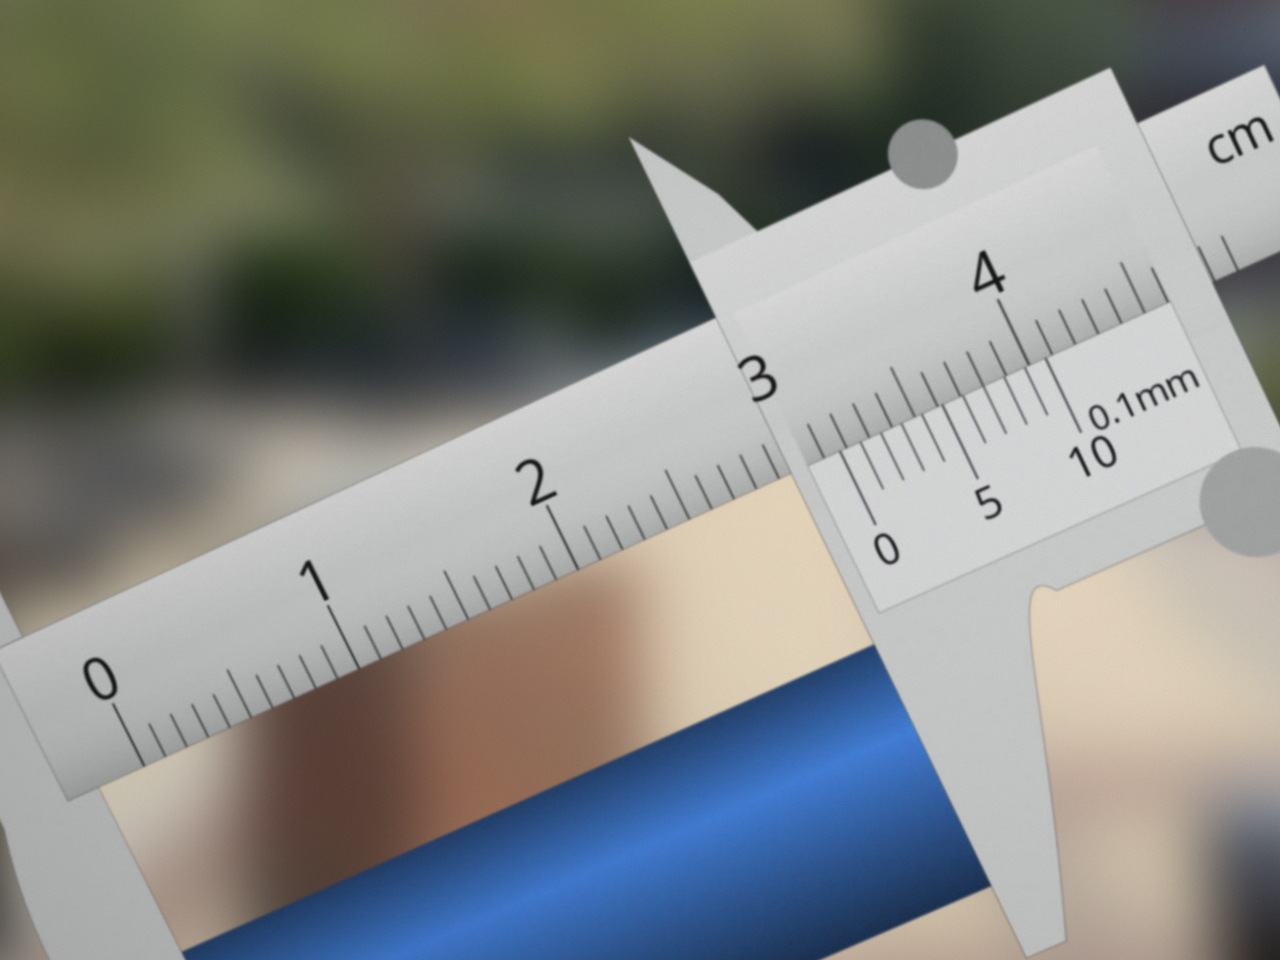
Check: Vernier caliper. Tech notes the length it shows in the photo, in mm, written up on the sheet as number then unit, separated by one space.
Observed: 31.7 mm
